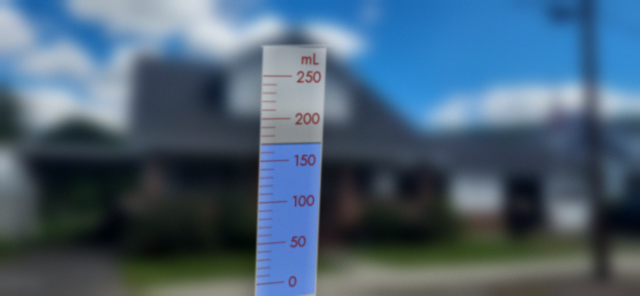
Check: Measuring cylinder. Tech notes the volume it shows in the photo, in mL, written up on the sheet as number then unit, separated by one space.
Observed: 170 mL
